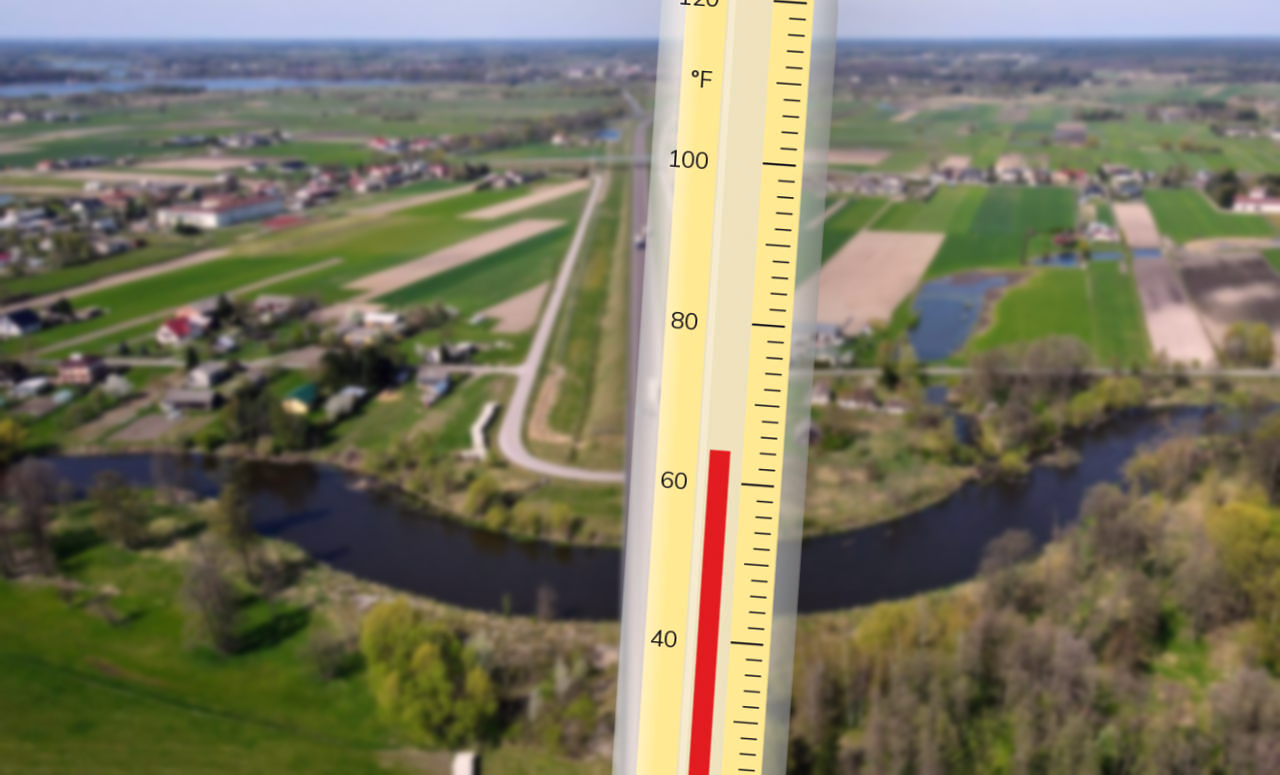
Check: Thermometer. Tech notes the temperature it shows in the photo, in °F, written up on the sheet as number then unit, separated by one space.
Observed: 64 °F
